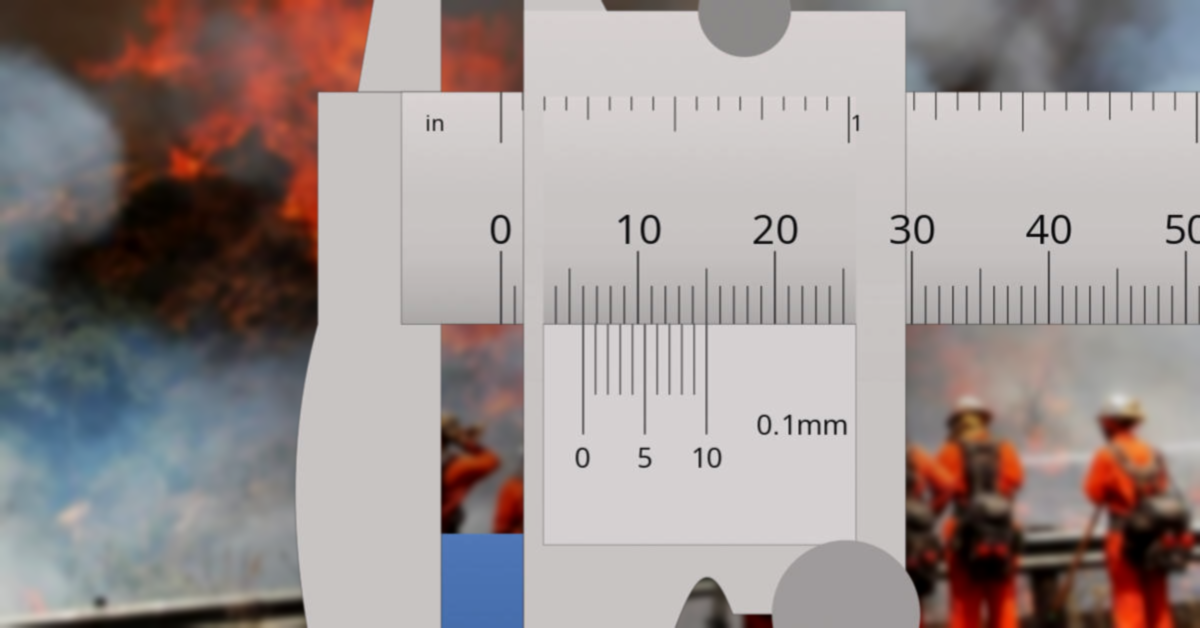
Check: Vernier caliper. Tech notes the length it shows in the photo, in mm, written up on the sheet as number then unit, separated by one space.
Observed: 6.0 mm
